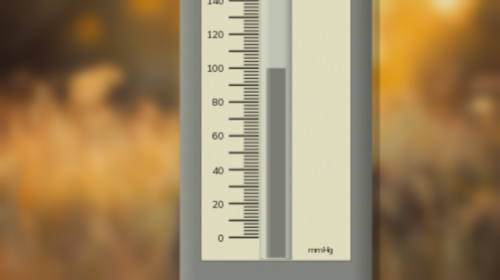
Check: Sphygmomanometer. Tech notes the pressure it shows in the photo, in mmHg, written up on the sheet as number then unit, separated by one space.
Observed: 100 mmHg
